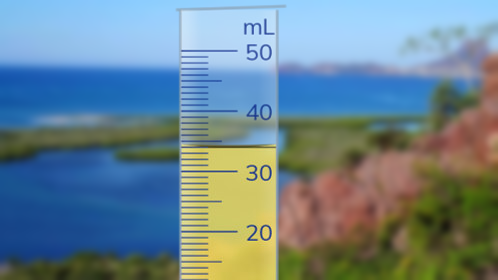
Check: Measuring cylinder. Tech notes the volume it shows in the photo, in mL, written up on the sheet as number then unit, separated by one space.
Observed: 34 mL
